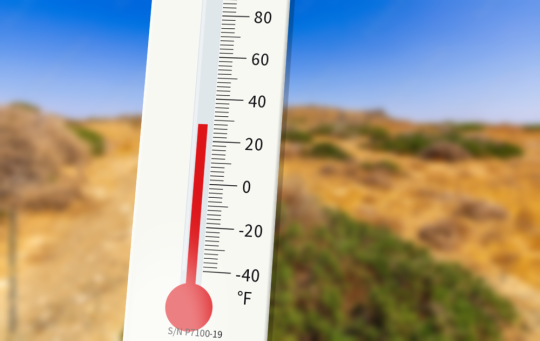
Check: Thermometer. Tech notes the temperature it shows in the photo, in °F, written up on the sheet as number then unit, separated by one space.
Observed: 28 °F
